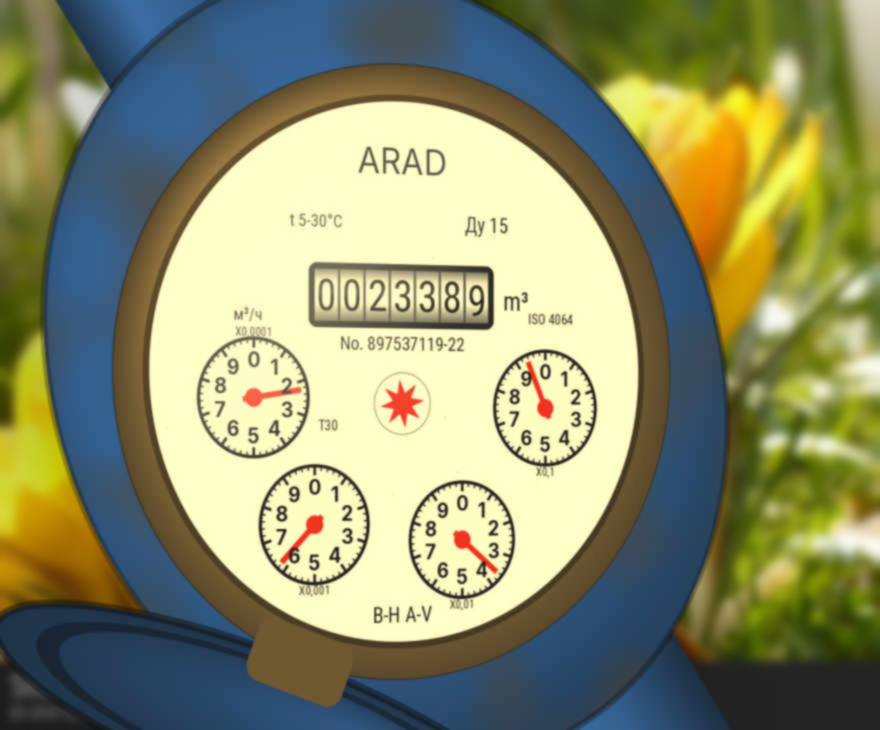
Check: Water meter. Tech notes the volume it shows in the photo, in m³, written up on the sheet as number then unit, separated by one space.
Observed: 23388.9362 m³
